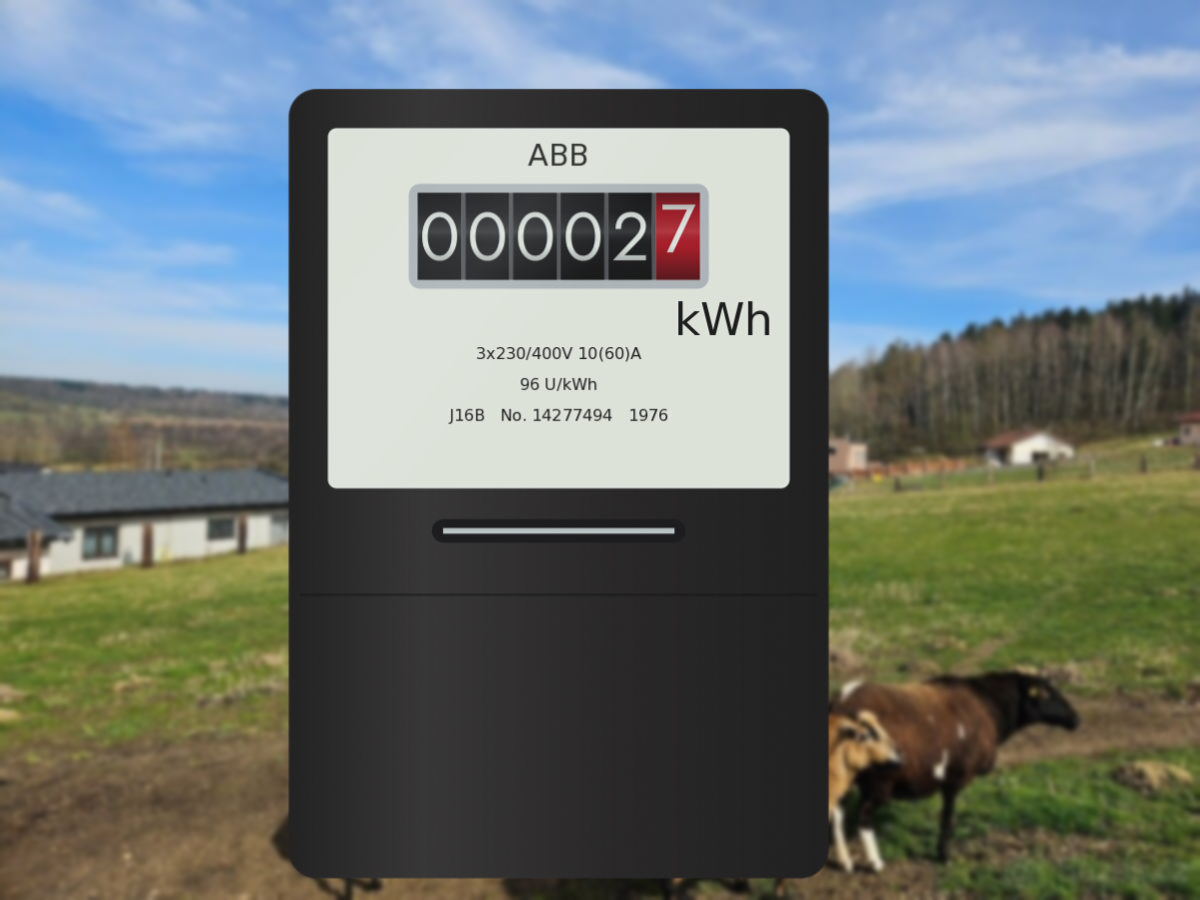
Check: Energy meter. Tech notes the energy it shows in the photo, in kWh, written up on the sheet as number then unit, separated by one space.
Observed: 2.7 kWh
